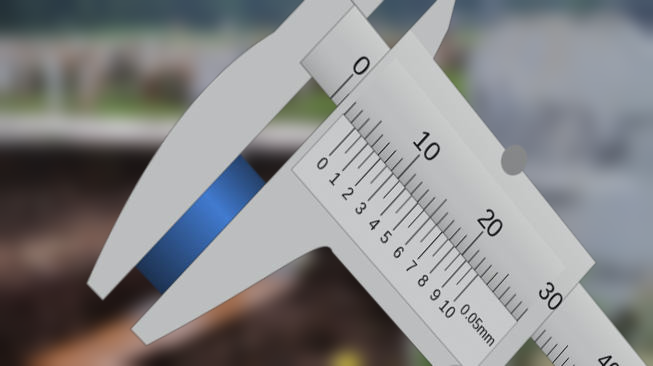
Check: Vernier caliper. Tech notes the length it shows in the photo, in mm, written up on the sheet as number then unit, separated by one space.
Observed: 3.6 mm
